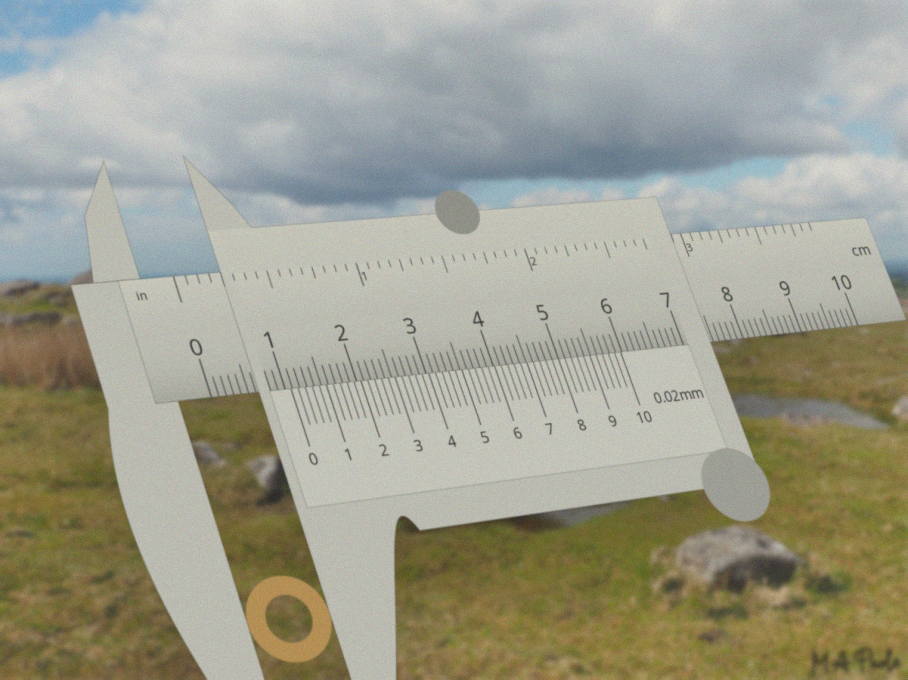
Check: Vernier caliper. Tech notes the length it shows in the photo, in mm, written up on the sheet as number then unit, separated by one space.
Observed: 10.8 mm
